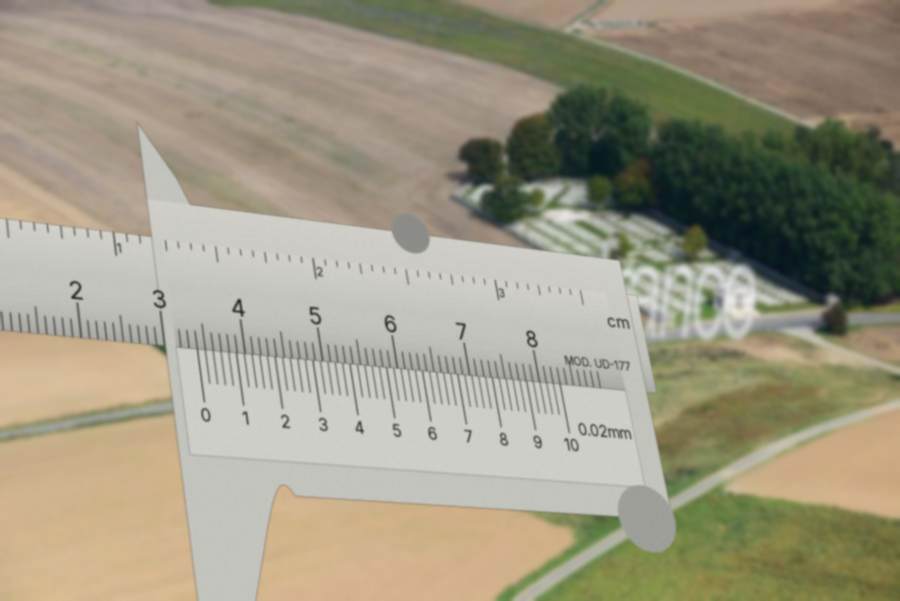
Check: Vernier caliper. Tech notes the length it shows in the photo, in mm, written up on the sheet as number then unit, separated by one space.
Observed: 34.0 mm
